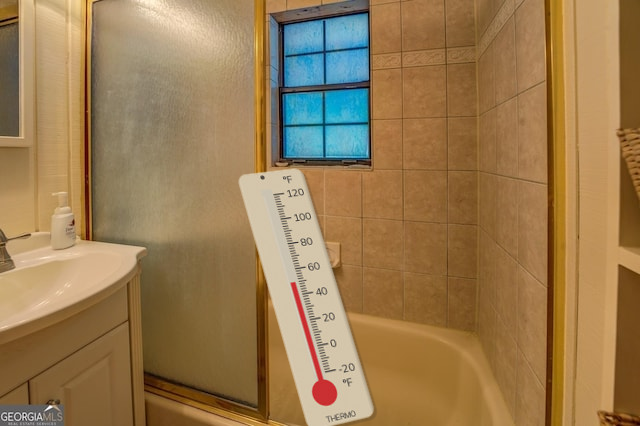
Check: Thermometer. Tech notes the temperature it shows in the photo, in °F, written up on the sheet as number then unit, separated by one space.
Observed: 50 °F
